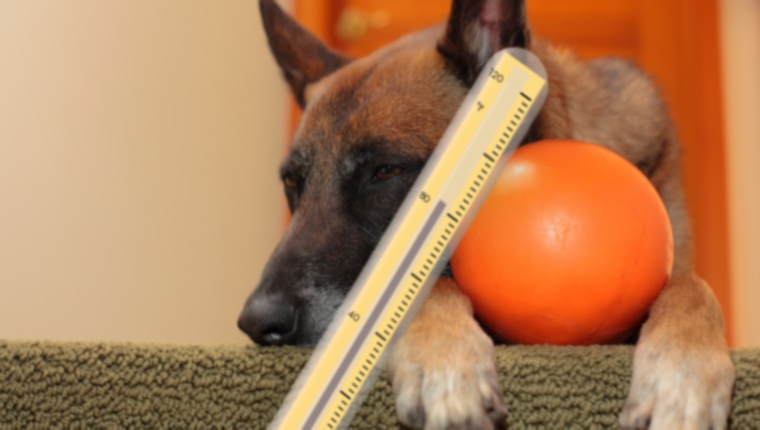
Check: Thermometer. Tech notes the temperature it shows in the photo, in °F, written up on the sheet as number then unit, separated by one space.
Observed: 82 °F
